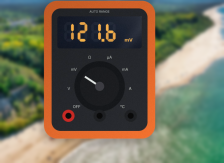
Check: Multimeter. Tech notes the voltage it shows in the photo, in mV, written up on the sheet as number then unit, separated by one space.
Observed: 121.6 mV
